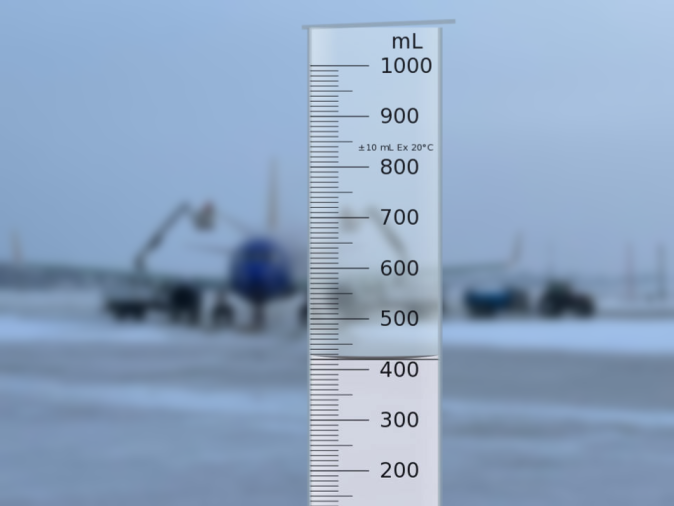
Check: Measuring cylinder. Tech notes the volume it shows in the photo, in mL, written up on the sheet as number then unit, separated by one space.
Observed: 420 mL
